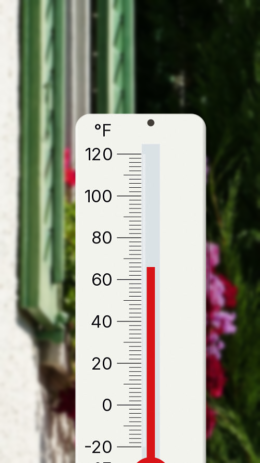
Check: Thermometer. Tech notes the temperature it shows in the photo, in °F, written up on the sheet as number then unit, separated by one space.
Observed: 66 °F
